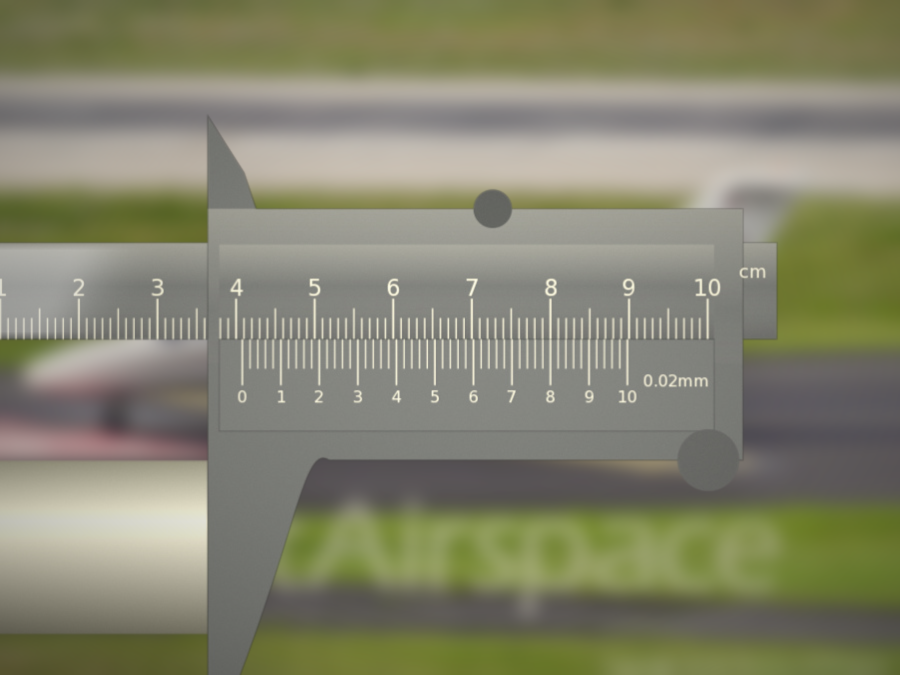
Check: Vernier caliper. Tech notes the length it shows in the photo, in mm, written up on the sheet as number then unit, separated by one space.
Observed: 40.8 mm
